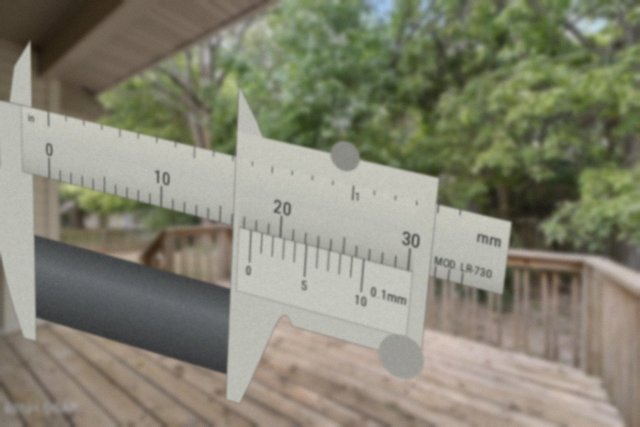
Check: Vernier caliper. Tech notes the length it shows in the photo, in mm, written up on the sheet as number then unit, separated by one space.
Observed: 17.6 mm
